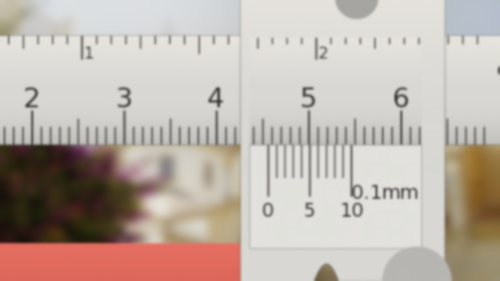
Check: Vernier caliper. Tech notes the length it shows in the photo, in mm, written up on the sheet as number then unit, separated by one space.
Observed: 45.6 mm
